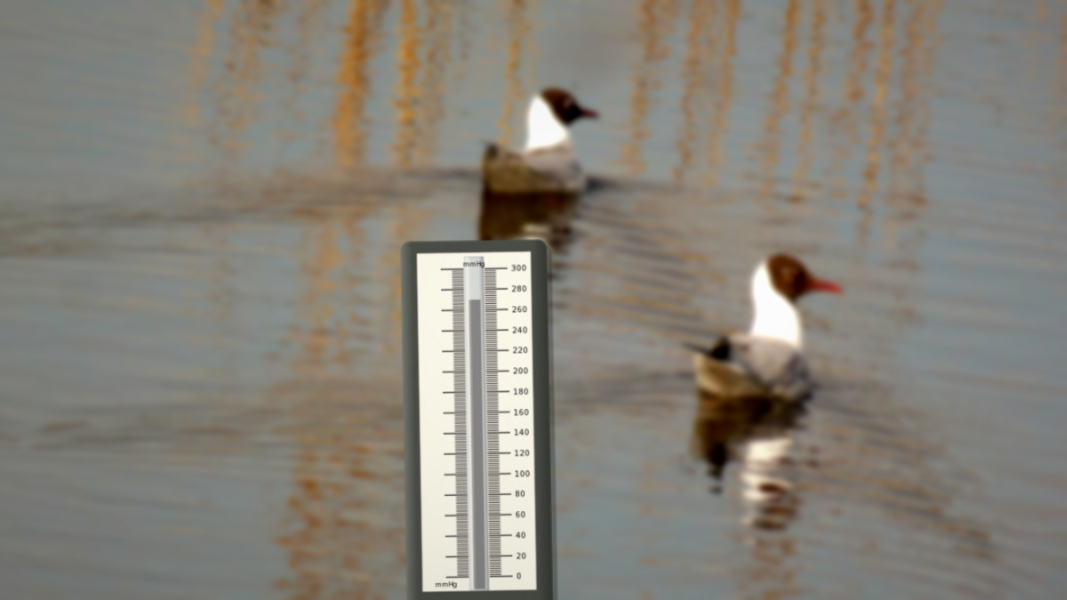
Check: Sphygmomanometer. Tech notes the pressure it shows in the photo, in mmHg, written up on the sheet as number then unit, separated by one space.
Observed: 270 mmHg
